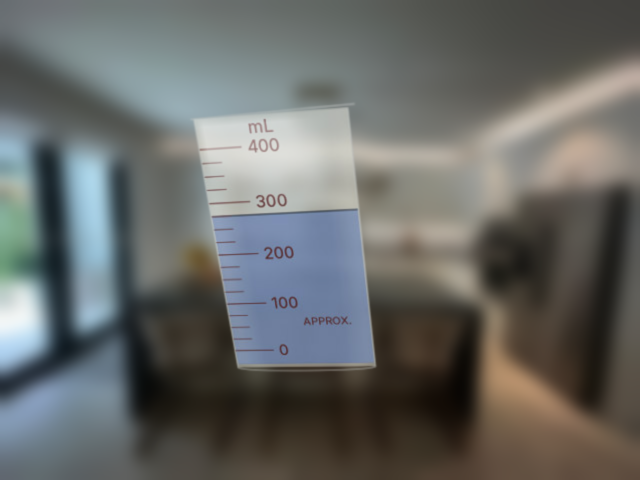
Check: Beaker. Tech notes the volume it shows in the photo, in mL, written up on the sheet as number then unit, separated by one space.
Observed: 275 mL
